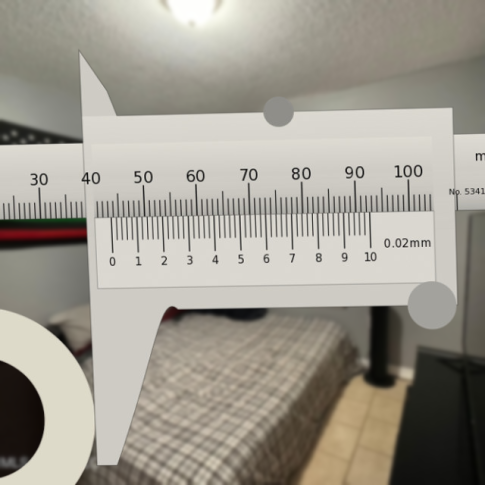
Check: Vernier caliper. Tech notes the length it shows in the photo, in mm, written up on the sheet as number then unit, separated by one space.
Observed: 43.6 mm
